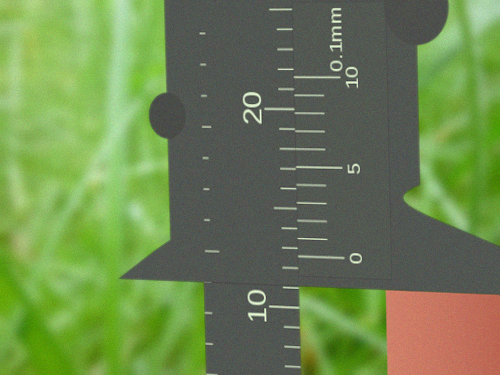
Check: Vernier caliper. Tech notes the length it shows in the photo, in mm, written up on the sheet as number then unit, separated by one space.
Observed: 12.6 mm
